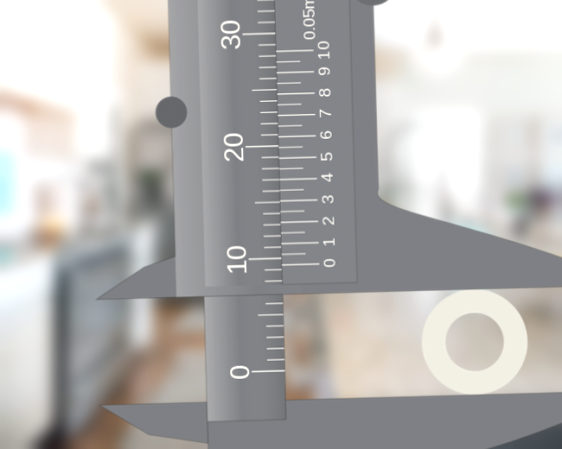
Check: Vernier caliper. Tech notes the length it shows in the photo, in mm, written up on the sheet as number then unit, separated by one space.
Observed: 9.4 mm
